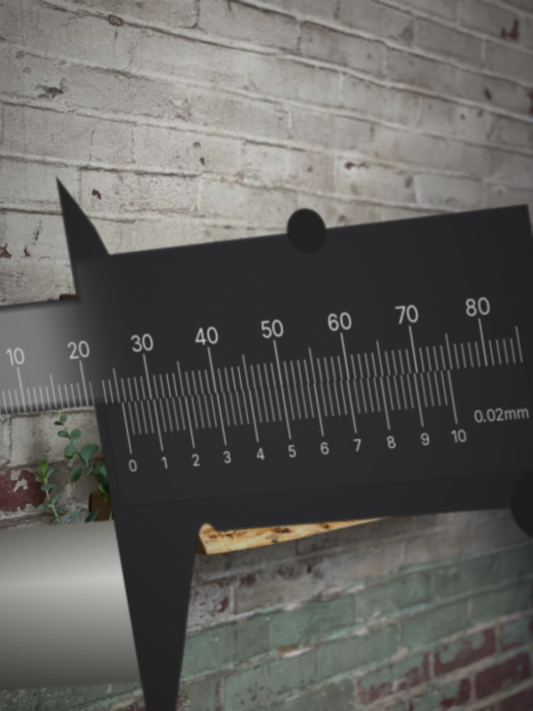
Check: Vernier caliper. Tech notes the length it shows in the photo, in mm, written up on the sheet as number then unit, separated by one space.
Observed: 25.5 mm
